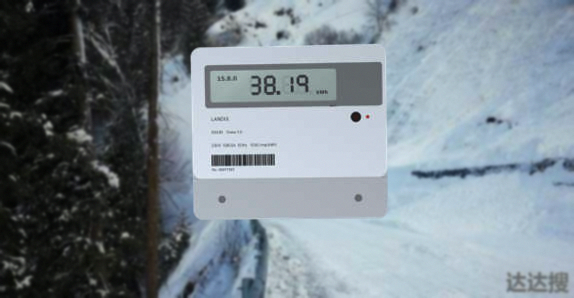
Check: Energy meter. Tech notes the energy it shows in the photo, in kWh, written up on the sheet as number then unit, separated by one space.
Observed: 38.19 kWh
